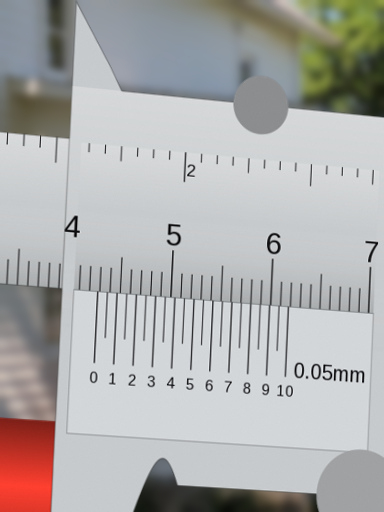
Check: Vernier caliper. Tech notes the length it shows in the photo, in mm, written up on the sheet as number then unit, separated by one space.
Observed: 42.8 mm
